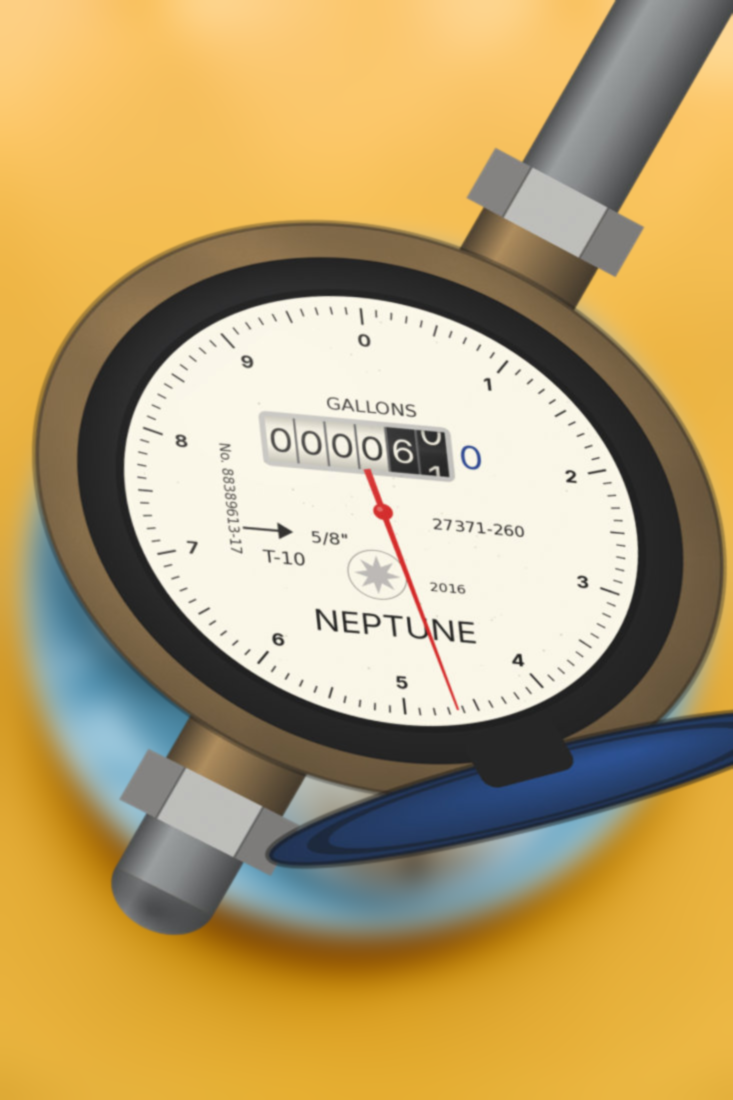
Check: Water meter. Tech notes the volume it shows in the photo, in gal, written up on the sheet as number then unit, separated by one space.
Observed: 604.6 gal
